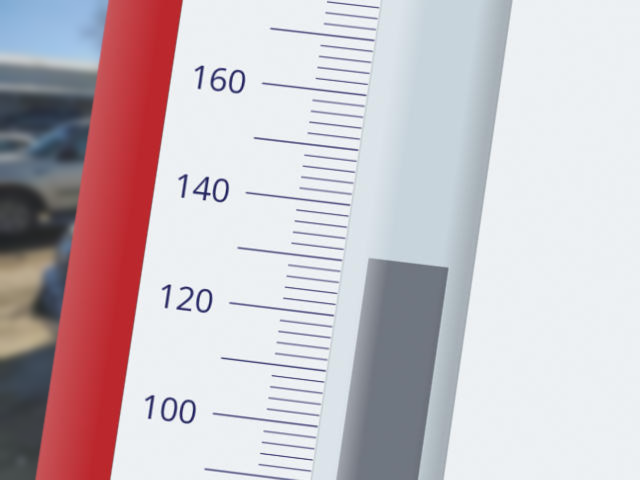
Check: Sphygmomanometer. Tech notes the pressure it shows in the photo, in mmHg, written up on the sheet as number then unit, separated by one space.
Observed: 131 mmHg
